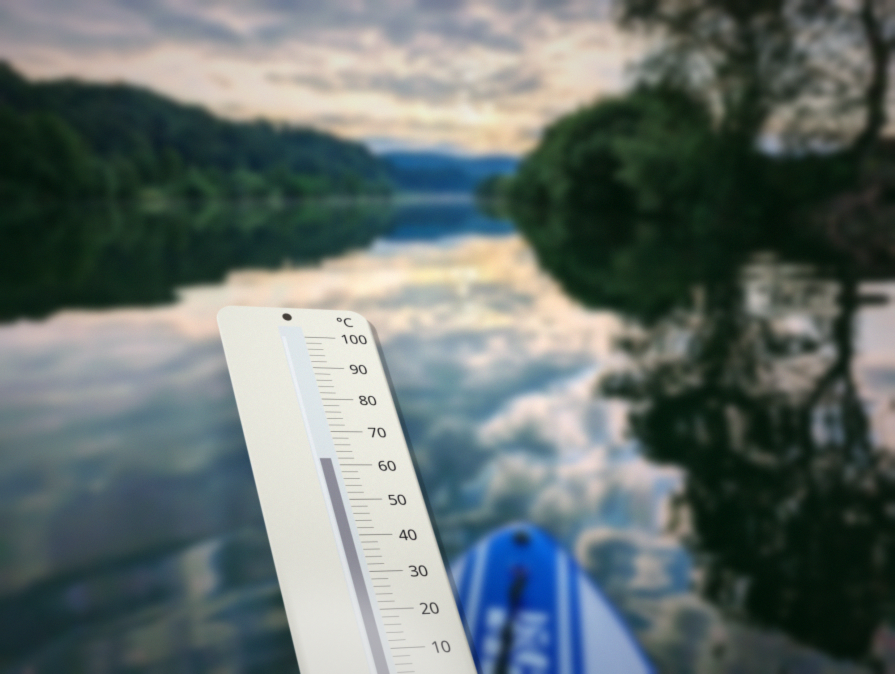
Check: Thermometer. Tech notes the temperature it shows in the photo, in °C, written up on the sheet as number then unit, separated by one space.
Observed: 62 °C
